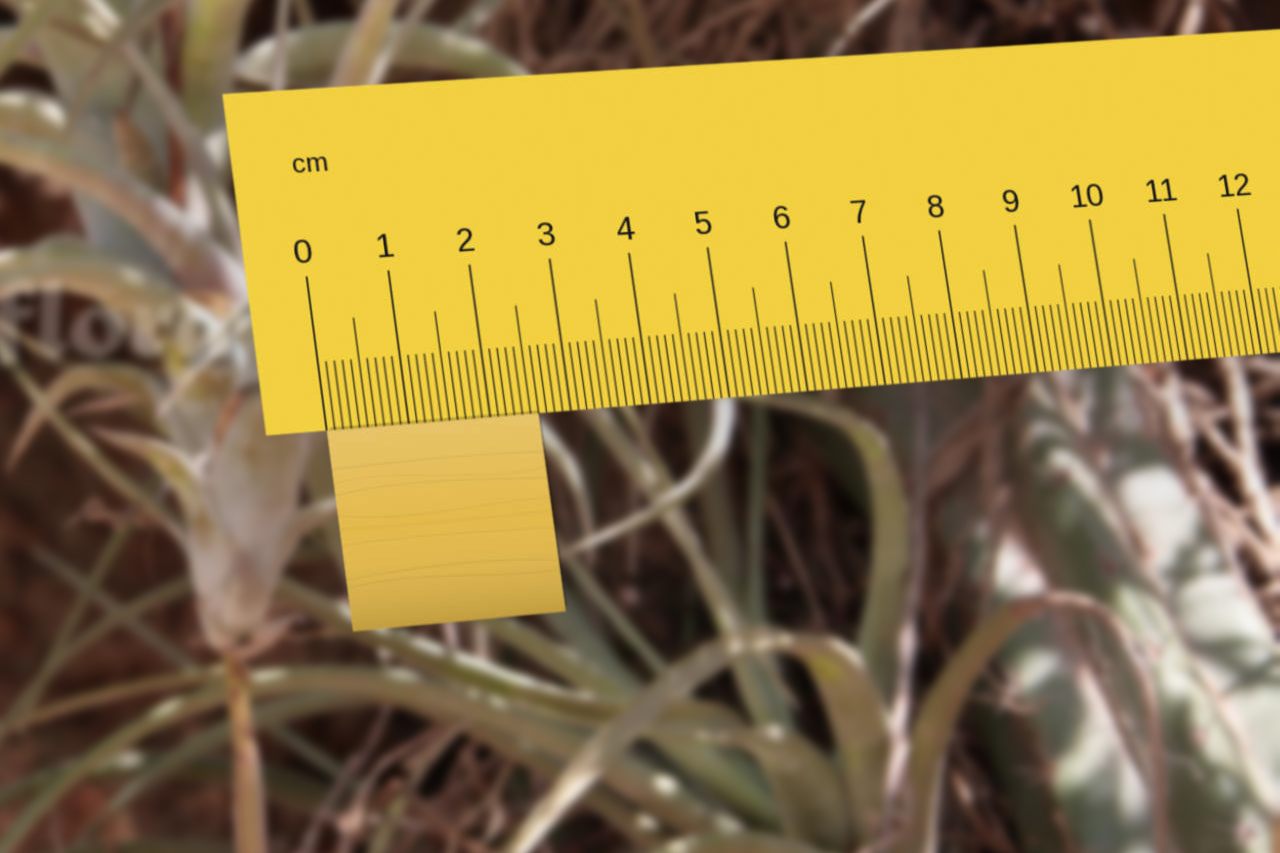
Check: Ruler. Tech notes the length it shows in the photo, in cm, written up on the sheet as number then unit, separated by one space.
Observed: 2.6 cm
